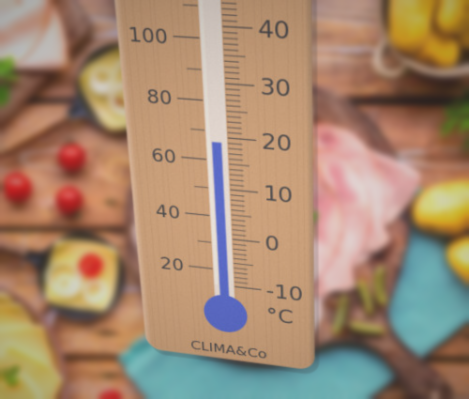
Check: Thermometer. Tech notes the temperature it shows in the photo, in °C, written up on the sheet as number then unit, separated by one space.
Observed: 19 °C
